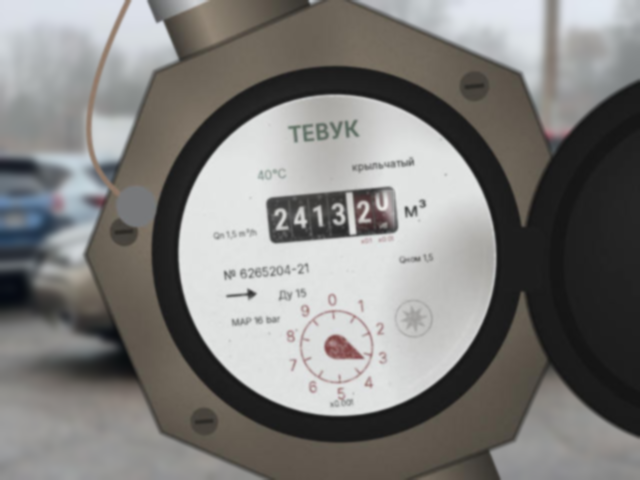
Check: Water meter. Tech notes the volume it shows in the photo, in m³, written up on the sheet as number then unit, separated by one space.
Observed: 2413.203 m³
